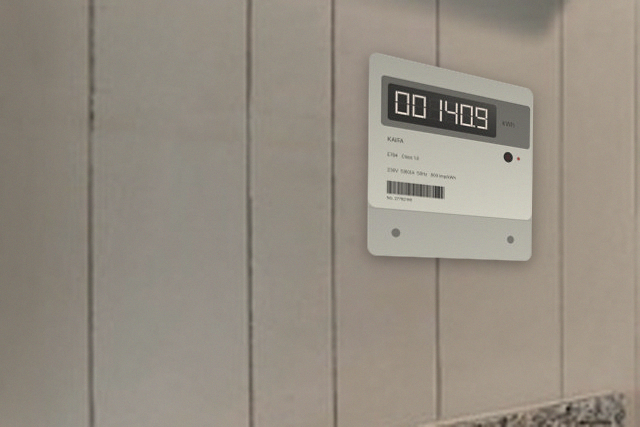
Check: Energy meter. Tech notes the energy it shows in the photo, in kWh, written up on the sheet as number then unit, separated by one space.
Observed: 140.9 kWh
